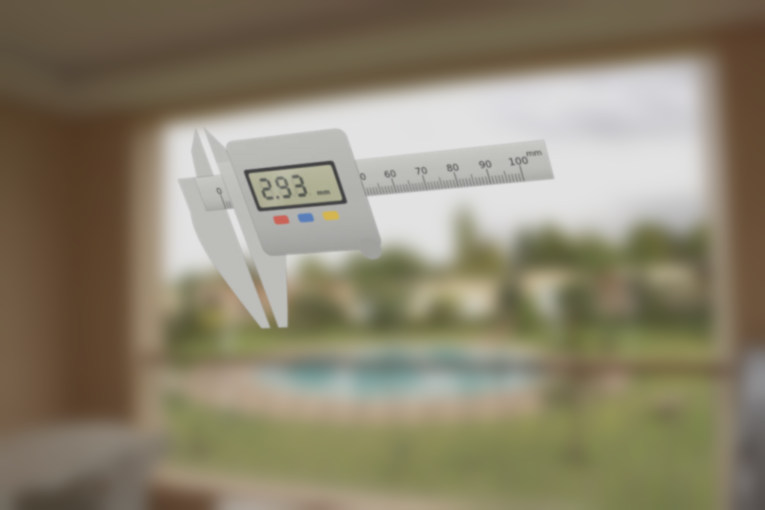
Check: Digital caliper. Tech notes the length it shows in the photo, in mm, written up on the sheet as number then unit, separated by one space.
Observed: 2.93 mm
